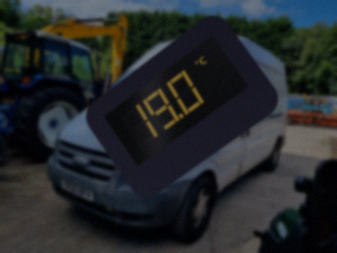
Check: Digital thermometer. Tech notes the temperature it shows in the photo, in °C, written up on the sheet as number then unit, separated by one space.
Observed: 19.0 °C
